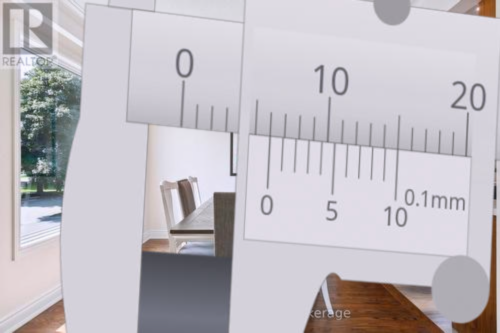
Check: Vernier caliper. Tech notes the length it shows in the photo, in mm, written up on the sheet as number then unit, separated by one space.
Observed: 6.0 mm
